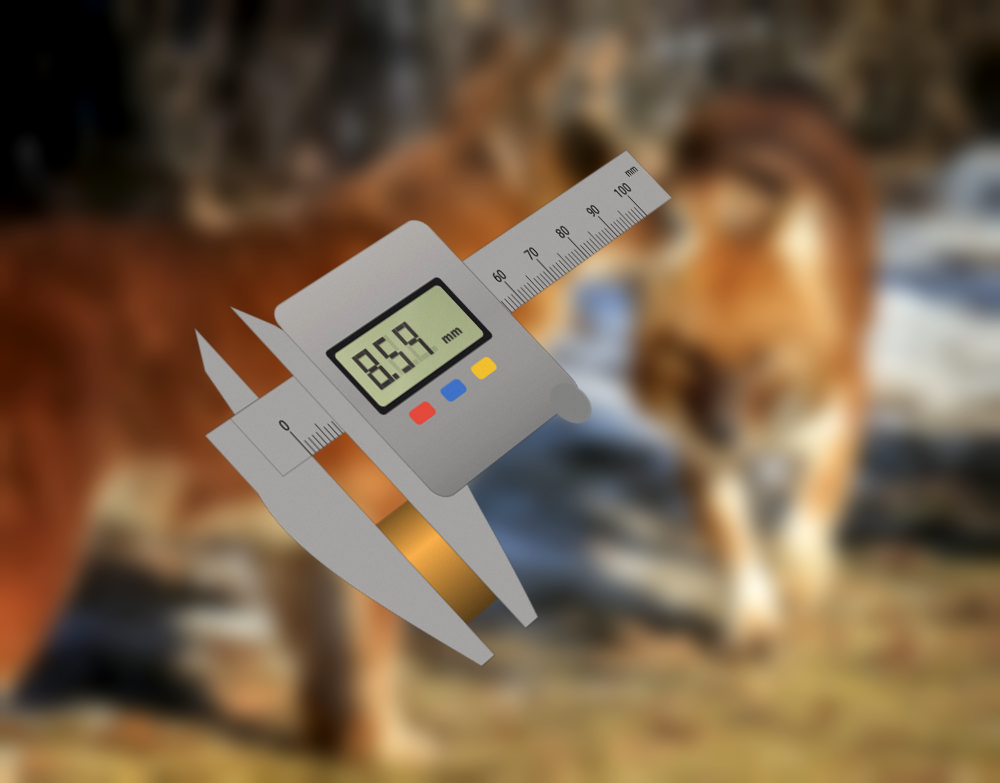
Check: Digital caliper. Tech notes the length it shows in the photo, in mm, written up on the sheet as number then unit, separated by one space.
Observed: 8.59 mm
